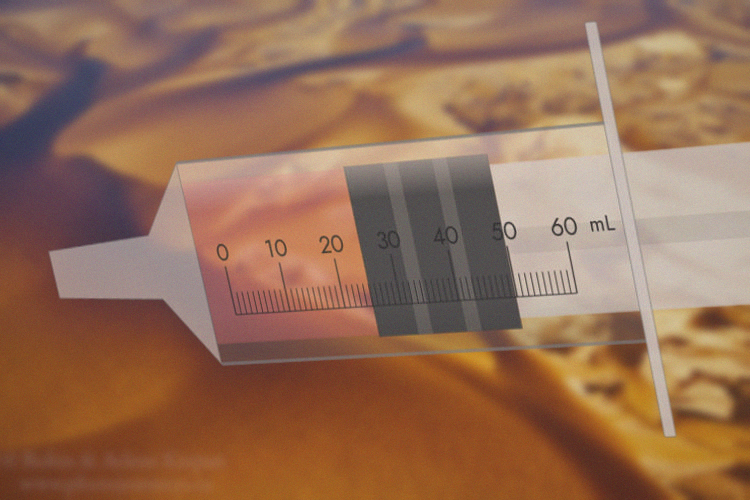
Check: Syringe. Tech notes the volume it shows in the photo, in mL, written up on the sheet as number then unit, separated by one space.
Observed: 25 mL
